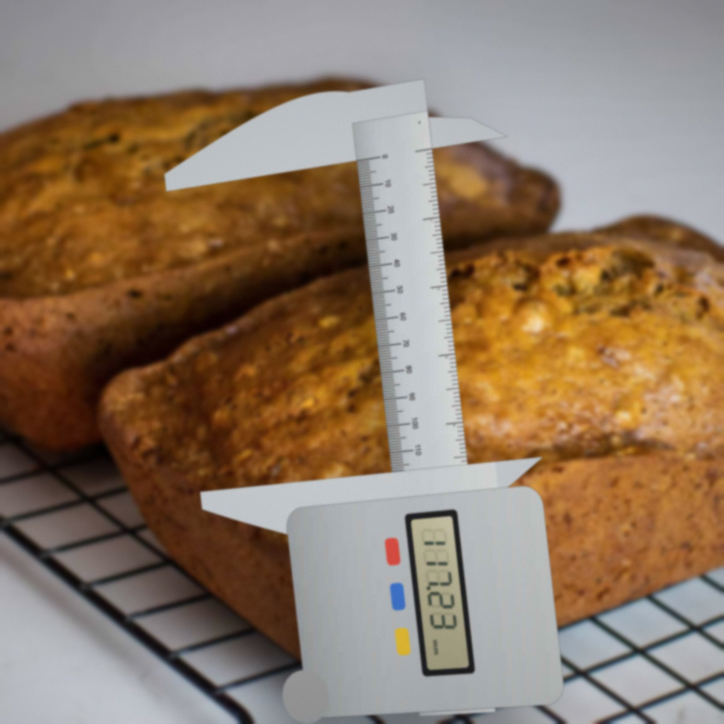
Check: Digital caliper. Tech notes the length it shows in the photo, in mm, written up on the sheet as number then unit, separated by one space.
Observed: 117.23 mm
